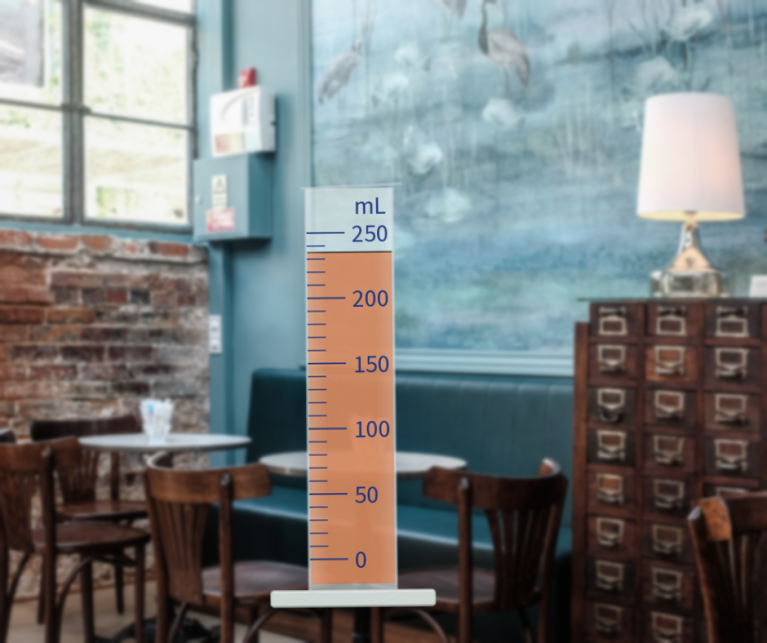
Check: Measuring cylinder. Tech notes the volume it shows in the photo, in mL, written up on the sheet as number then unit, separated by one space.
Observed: 235 mL
